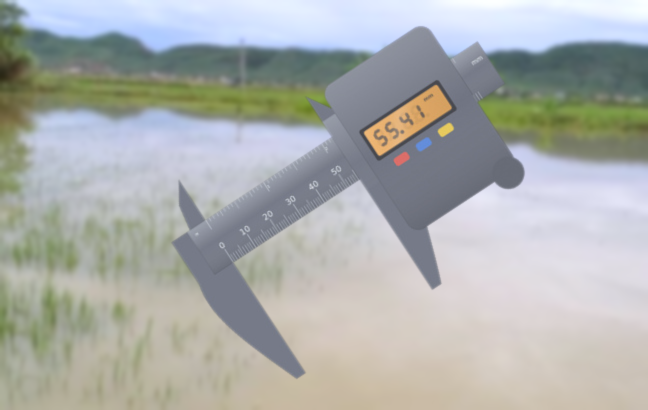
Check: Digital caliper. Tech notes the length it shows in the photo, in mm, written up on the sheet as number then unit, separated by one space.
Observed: 55.41 mm
